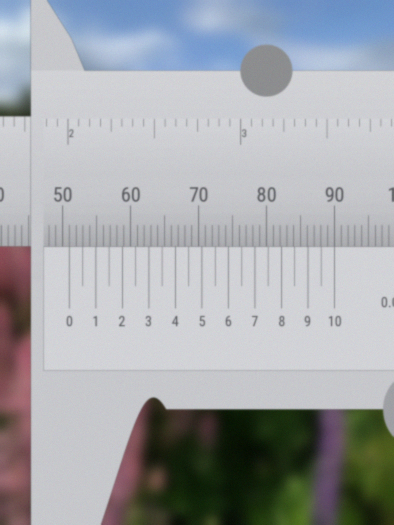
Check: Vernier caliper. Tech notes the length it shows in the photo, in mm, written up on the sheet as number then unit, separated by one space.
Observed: 51.0 mm
